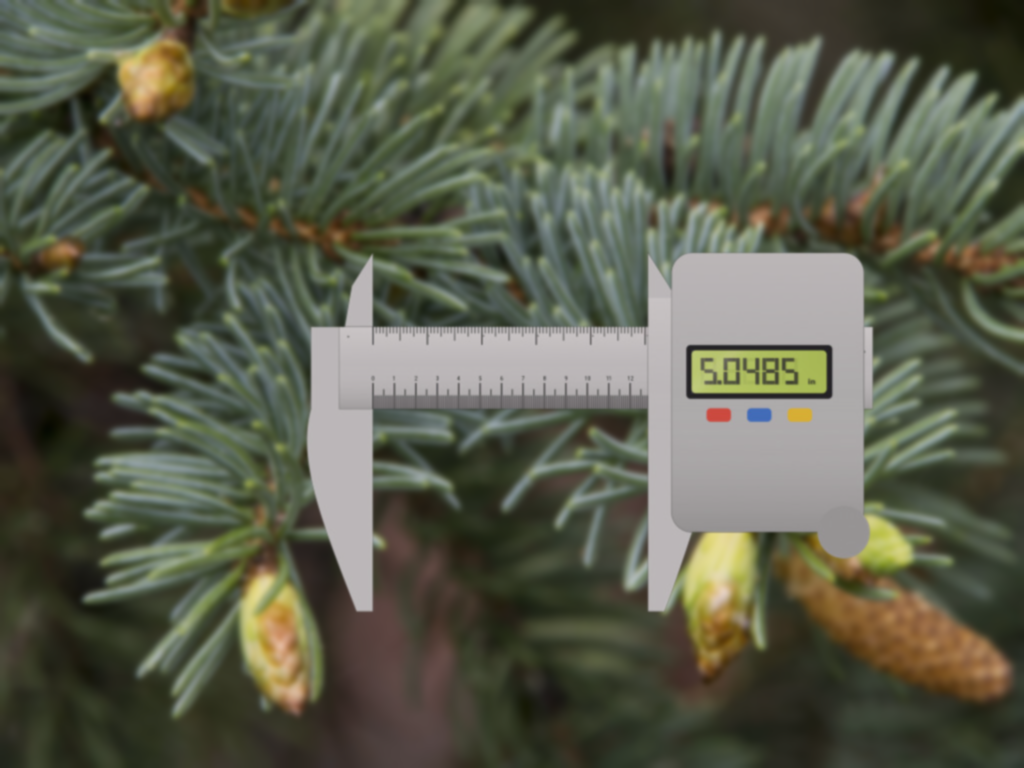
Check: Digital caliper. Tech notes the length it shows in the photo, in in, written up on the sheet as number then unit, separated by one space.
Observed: 5.0485 in
